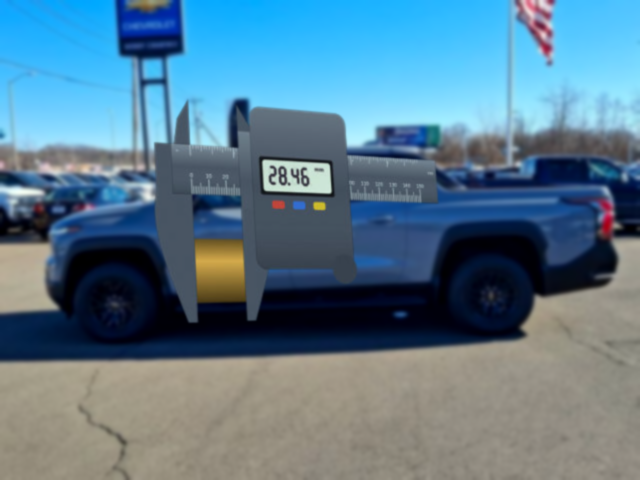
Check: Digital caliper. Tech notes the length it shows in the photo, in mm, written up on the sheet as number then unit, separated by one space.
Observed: 28.46 mm
